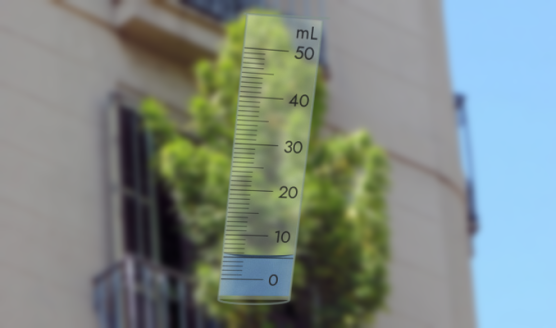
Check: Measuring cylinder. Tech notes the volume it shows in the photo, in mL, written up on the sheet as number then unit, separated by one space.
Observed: 5 mL
